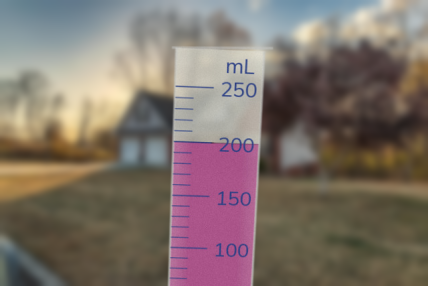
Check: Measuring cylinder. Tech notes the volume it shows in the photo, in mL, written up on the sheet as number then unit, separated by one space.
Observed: 200 mL
